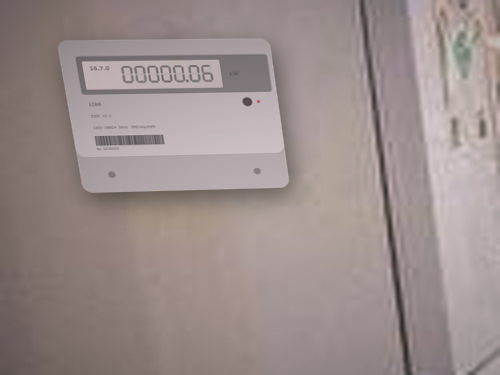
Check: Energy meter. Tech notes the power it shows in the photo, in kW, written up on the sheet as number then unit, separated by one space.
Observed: 0.06 kW
